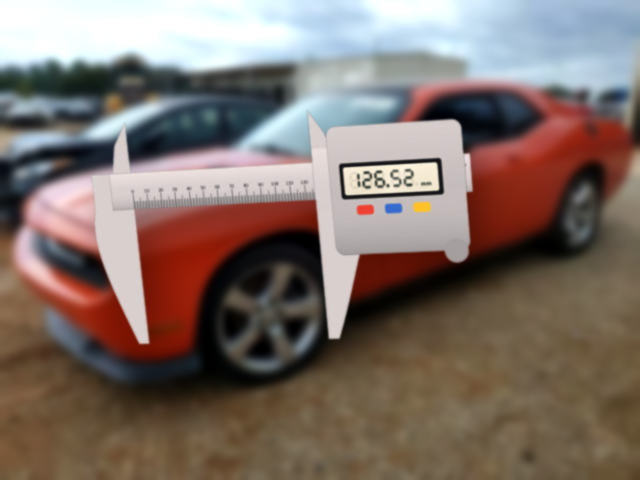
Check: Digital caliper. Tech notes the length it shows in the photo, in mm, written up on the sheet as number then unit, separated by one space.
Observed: 126.52 mm
